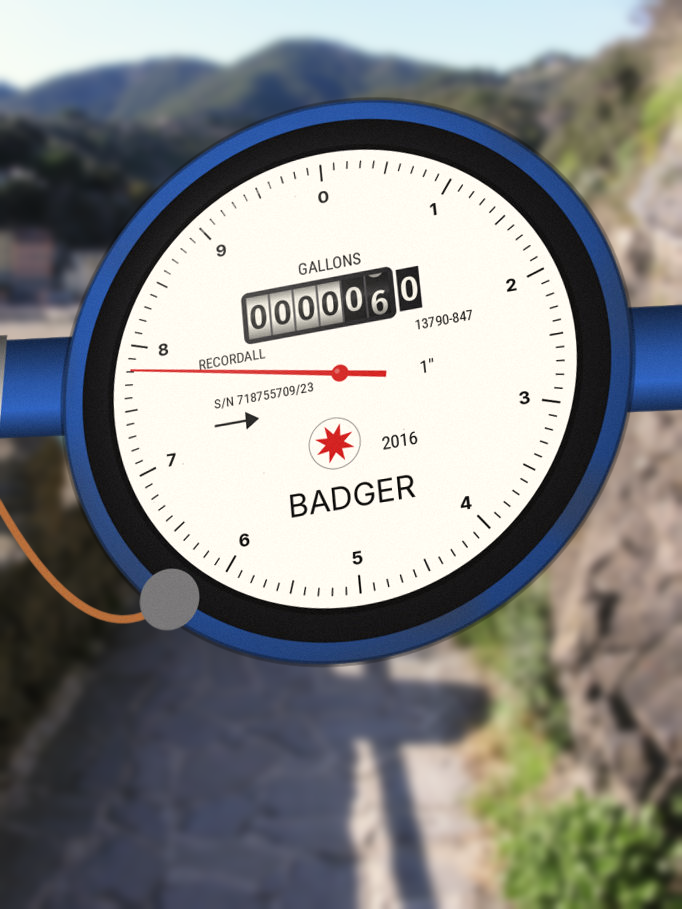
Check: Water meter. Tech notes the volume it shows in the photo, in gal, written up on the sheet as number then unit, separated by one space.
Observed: 57.8 gal
